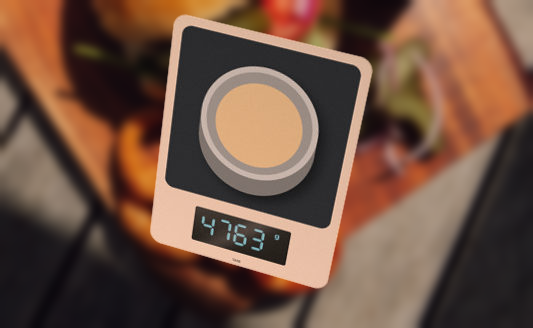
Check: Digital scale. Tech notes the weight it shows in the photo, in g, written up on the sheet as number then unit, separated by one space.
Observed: 4763 g
